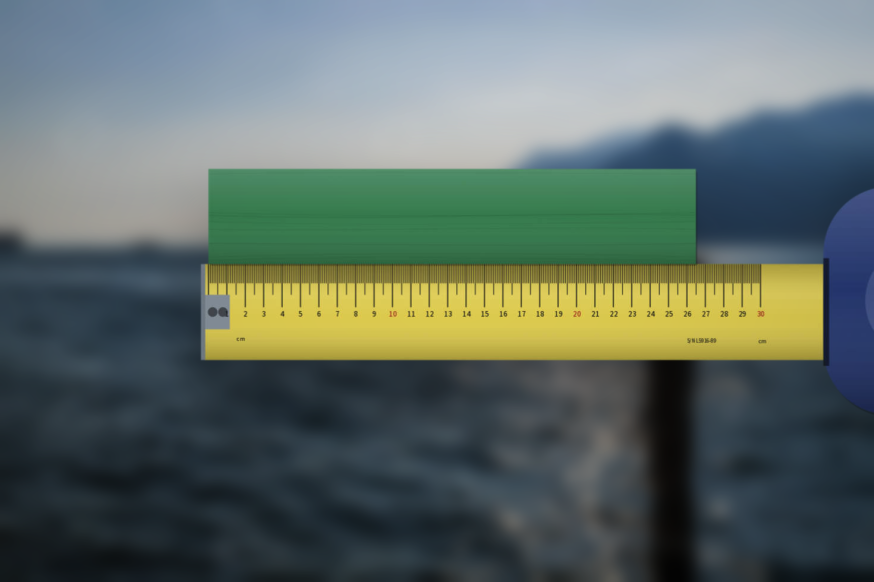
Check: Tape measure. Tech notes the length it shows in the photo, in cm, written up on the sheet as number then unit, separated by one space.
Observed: 26.5 cm
